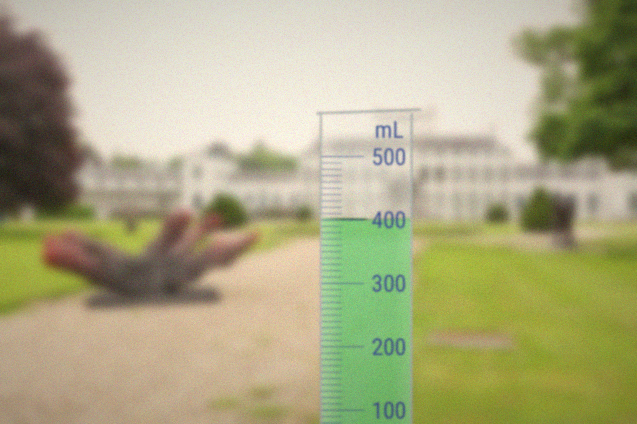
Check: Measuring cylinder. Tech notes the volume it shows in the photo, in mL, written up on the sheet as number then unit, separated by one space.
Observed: 400 mL
